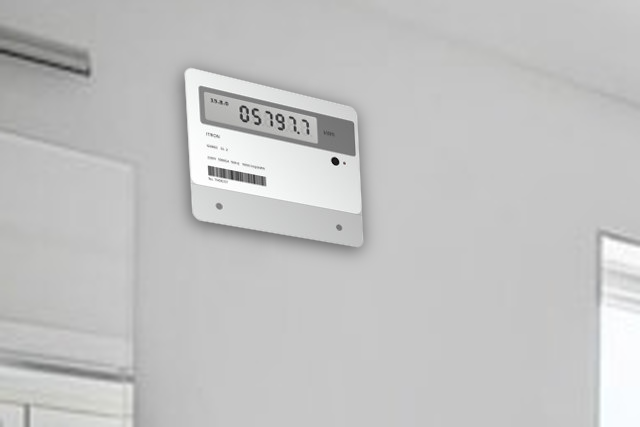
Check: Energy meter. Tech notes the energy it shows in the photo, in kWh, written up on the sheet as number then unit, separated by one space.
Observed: 5797.7 kWh
